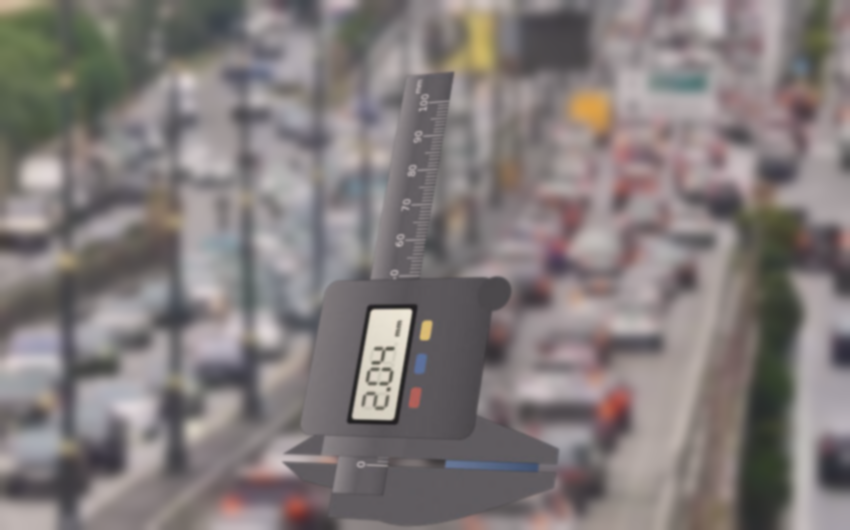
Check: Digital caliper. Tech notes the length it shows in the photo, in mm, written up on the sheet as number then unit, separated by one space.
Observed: 2.04 mm
